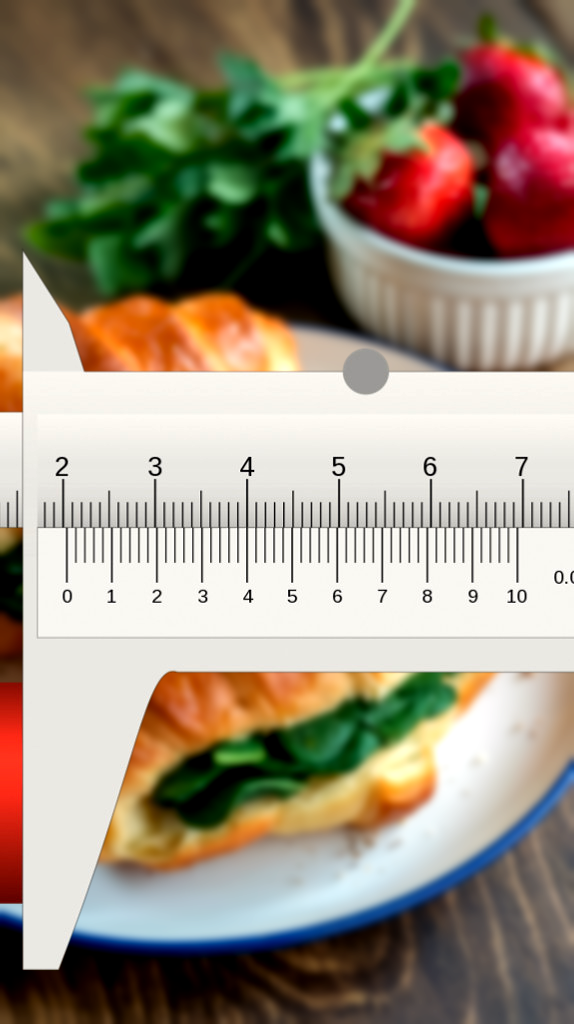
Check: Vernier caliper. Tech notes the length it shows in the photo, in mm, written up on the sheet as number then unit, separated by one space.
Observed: 20.4 mm
